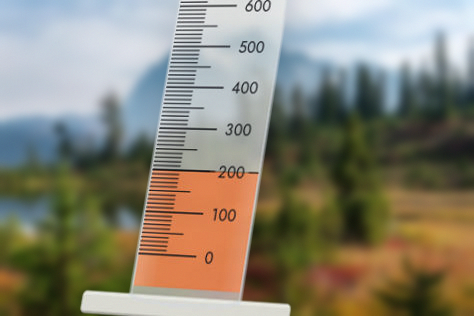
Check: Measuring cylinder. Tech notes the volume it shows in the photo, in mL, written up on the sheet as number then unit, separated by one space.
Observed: 200 mL
